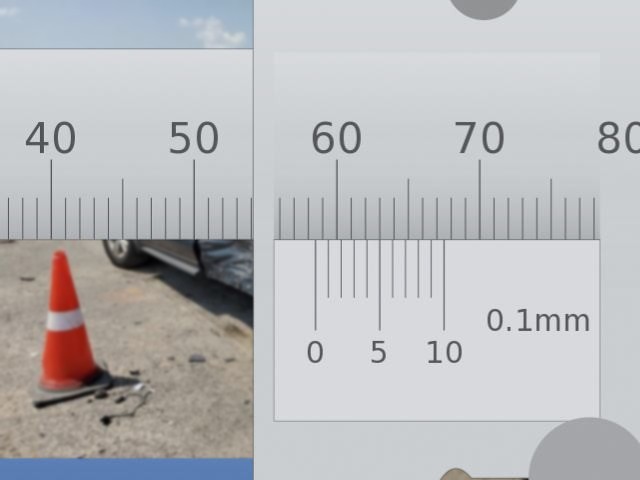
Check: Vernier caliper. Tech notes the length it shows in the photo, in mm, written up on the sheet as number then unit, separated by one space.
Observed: 58.5 mm
